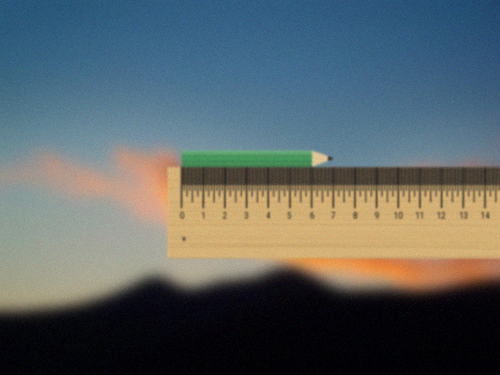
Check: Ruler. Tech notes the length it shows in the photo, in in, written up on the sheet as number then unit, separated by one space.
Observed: 7 in
